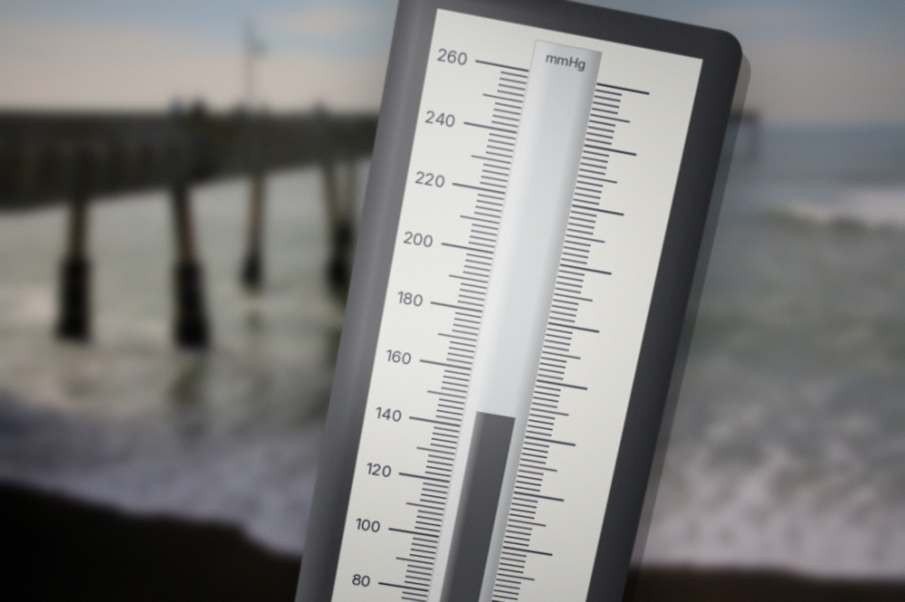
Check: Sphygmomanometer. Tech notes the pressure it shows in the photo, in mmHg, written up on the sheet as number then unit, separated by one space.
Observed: 146 mmHg
